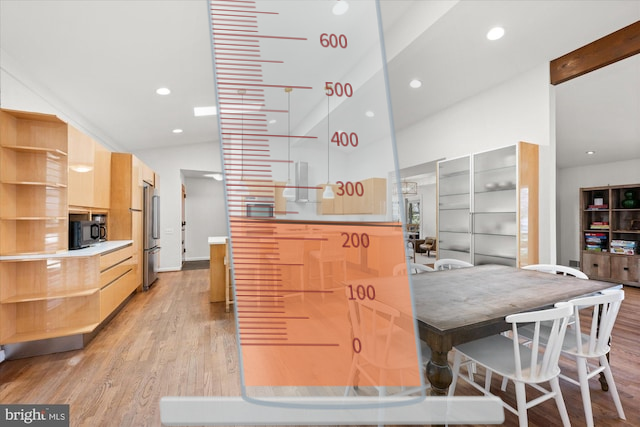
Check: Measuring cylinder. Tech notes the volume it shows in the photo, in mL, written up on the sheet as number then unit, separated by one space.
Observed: 230 mL
